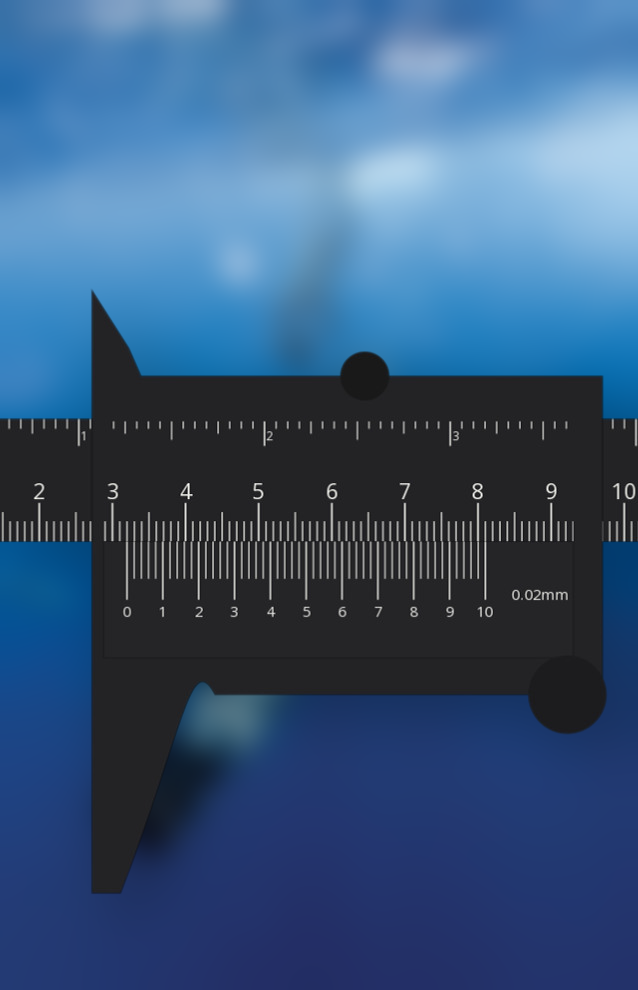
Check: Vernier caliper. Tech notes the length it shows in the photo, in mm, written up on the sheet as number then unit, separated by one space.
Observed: 32.0 mm
